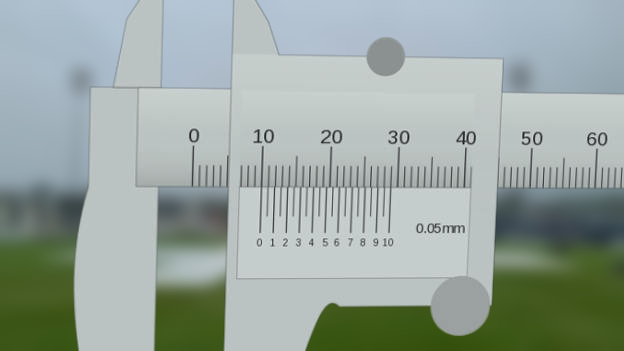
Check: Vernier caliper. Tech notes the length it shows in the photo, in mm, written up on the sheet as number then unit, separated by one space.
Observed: 10.0 mm
